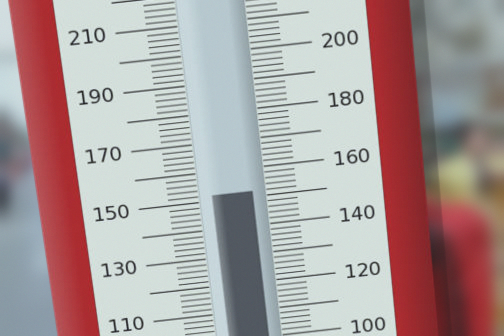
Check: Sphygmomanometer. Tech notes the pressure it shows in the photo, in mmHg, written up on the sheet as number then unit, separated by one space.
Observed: 152 mmHg
